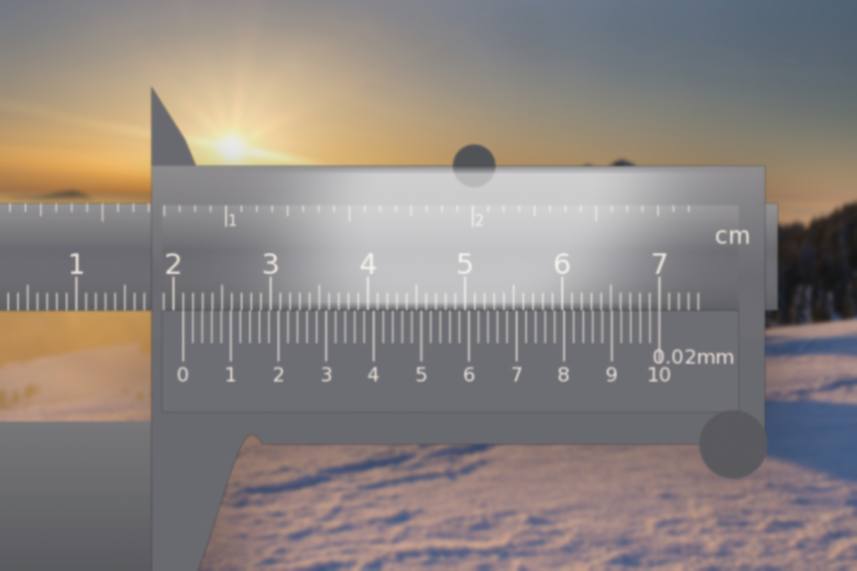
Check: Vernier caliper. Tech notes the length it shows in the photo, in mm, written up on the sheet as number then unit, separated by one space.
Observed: 21.0 mm
